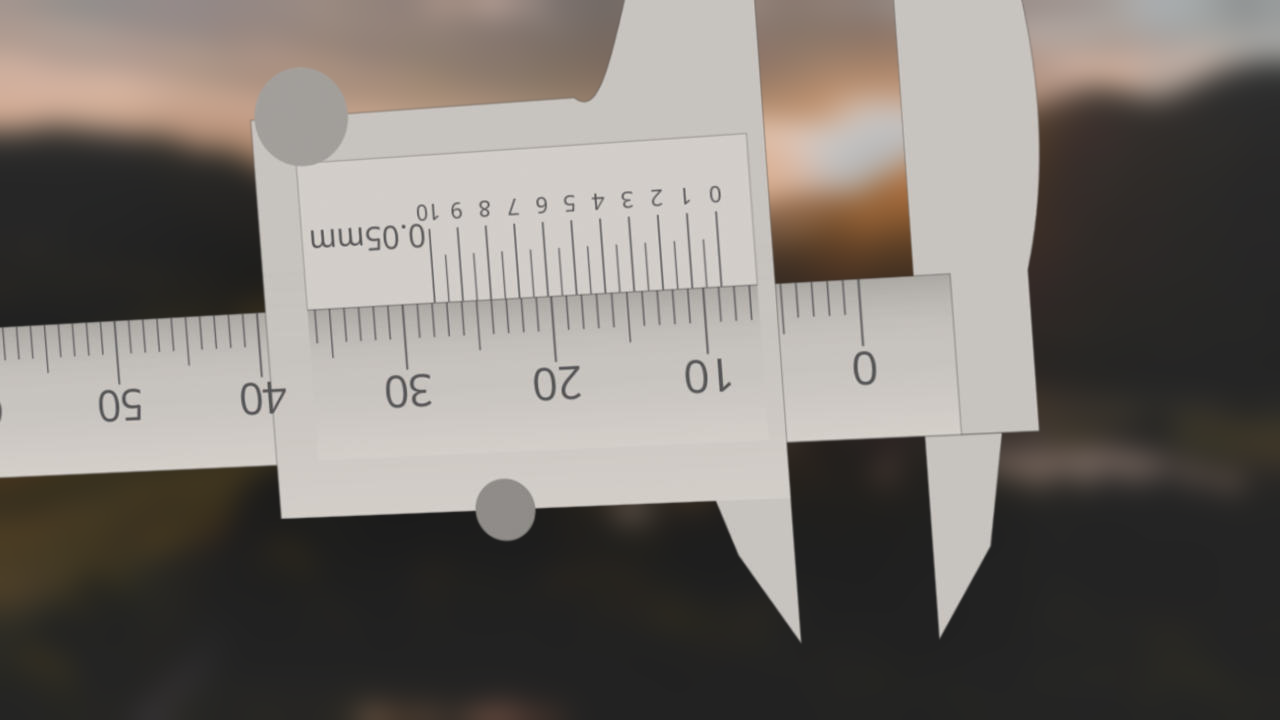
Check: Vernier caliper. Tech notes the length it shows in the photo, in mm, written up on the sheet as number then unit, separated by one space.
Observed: 8.8 mm
